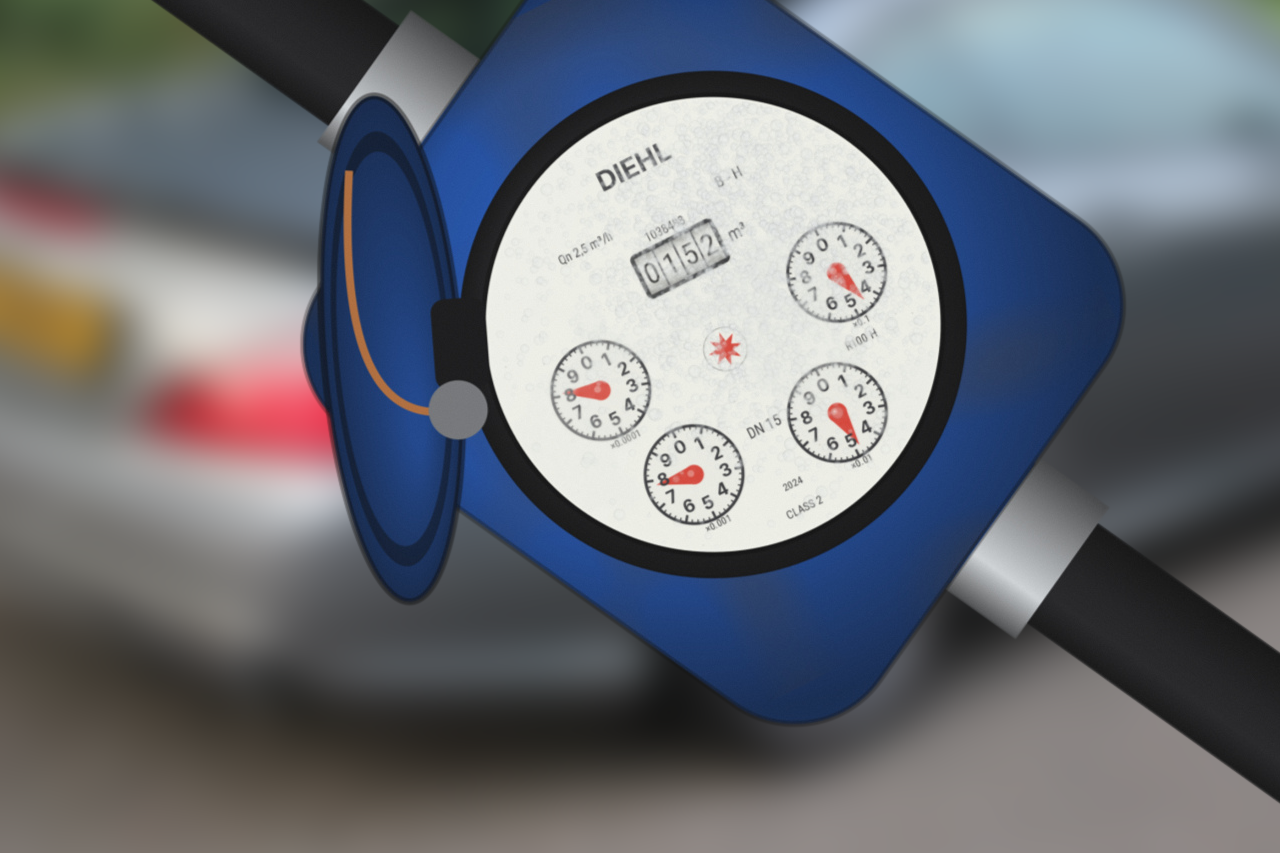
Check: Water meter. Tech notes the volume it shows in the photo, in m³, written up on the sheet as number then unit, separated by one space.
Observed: 152.4478 m³
